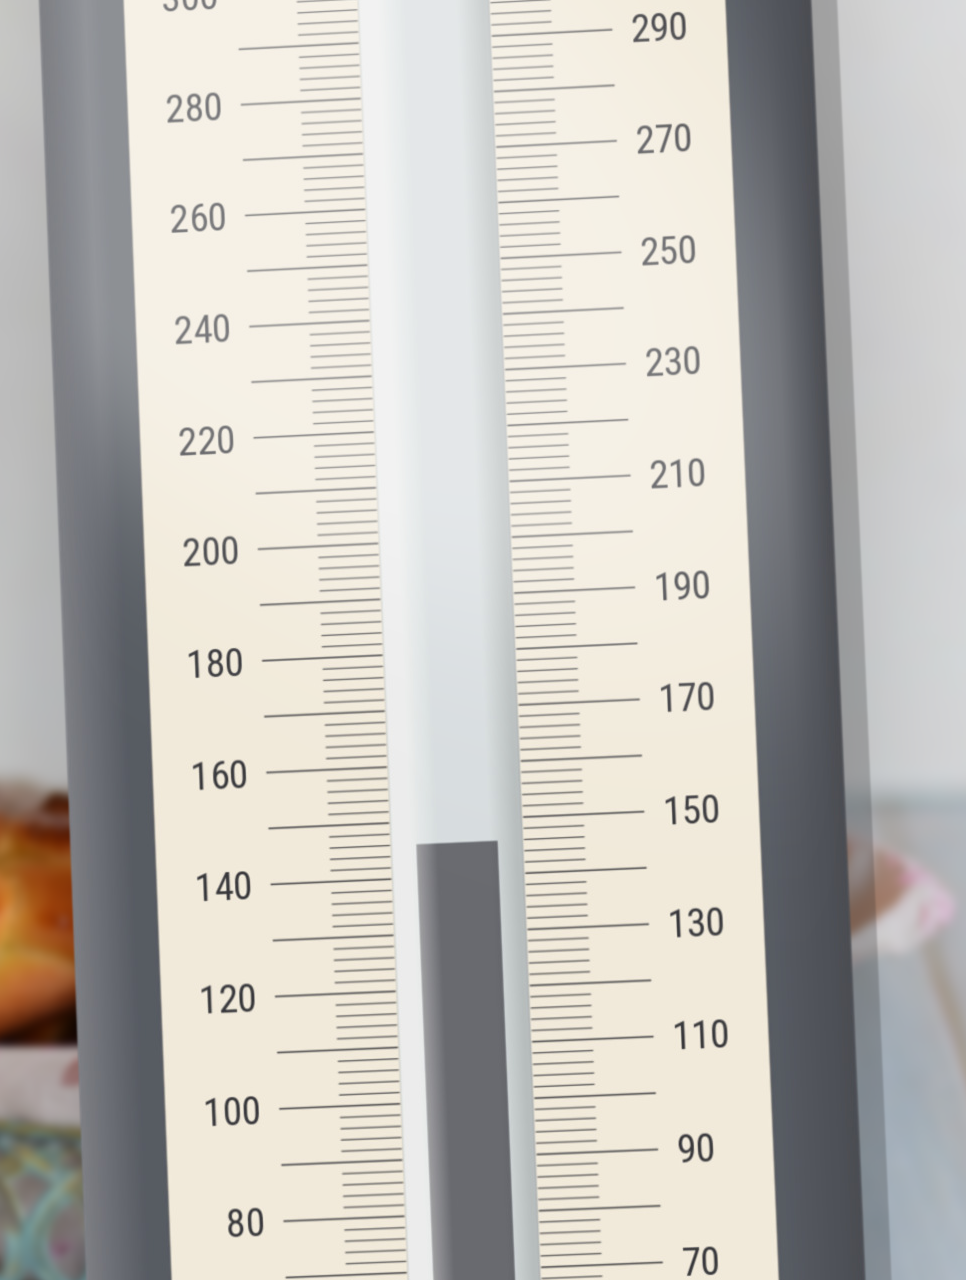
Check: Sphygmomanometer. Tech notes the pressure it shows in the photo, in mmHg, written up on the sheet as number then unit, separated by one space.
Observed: 146 mmHg
